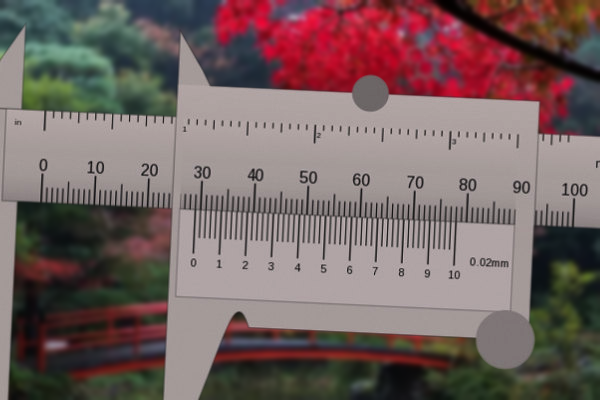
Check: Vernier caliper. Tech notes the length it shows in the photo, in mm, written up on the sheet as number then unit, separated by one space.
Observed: 29.0 mm
